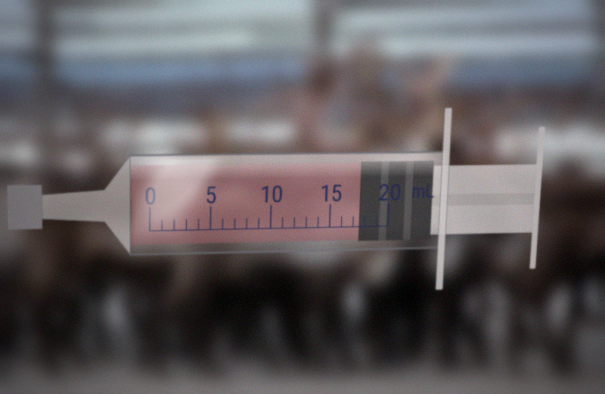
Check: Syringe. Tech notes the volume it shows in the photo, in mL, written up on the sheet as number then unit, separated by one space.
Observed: 17.5 mL
